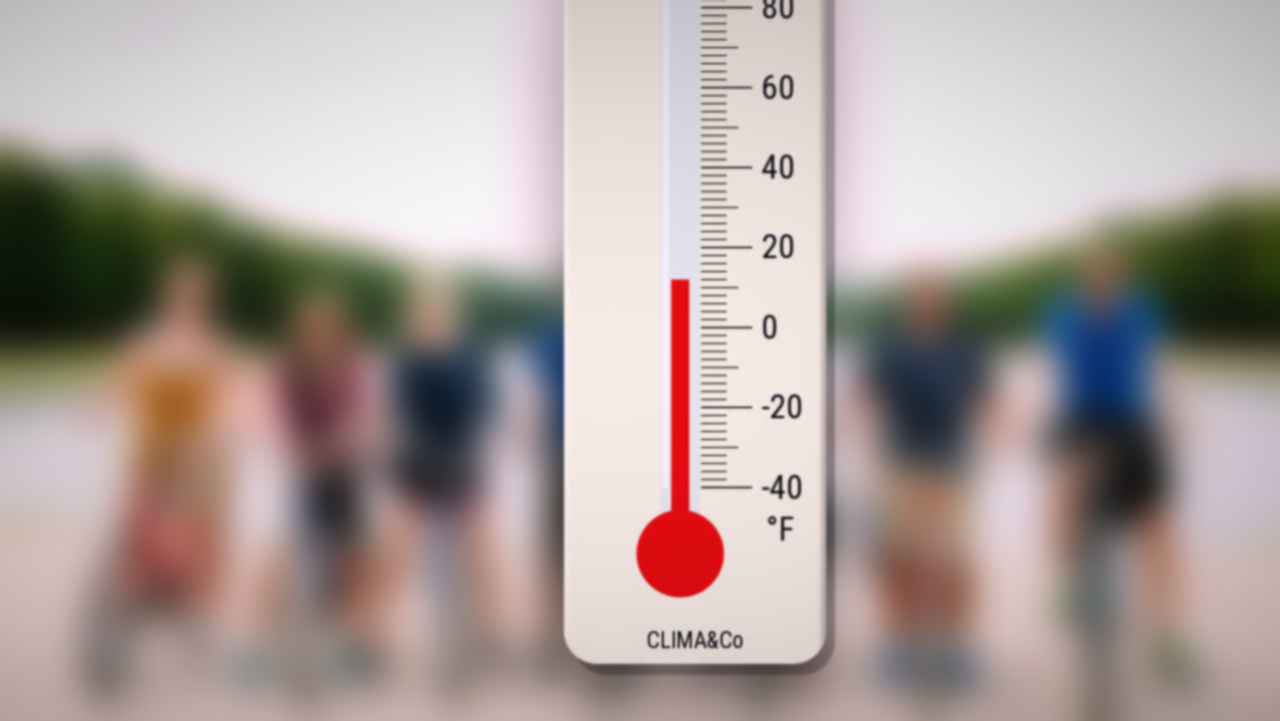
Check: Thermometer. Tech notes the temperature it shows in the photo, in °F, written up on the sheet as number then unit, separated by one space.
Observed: 12 °F
